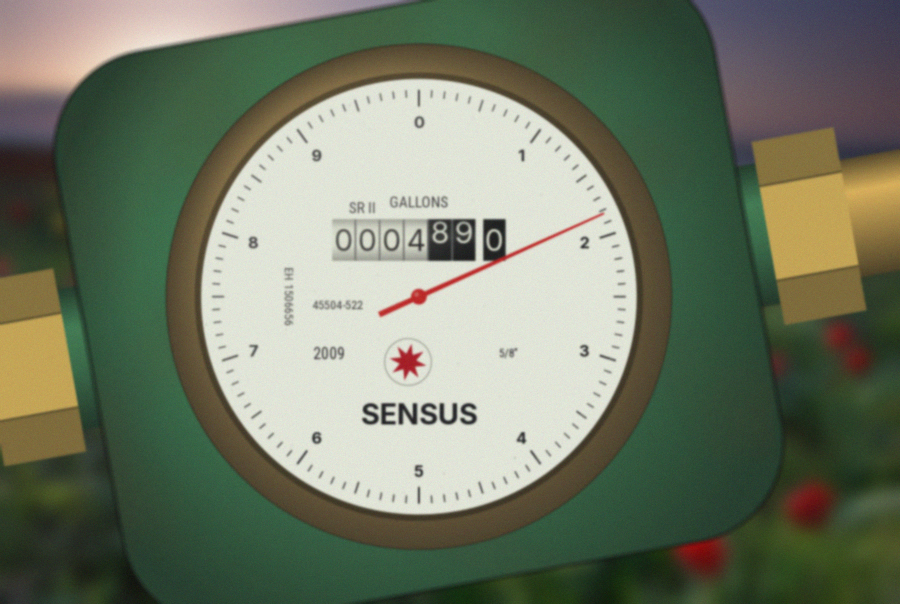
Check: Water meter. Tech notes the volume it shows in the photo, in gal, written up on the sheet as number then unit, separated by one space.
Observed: 4891.8 gal
